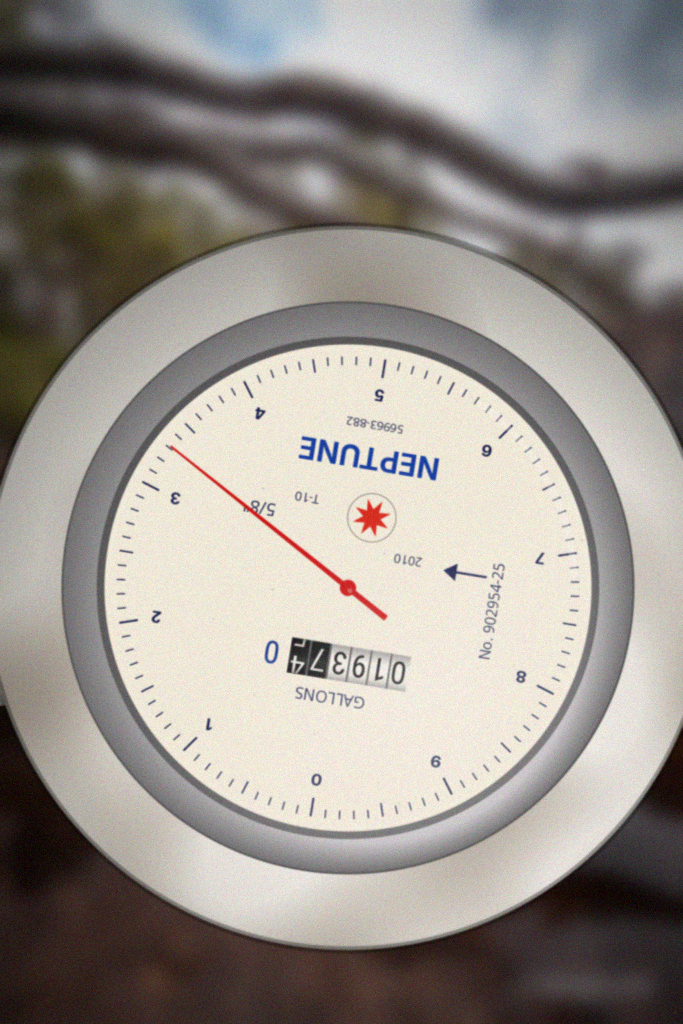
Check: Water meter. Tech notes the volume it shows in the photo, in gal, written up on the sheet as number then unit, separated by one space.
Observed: 193743.3 gal
